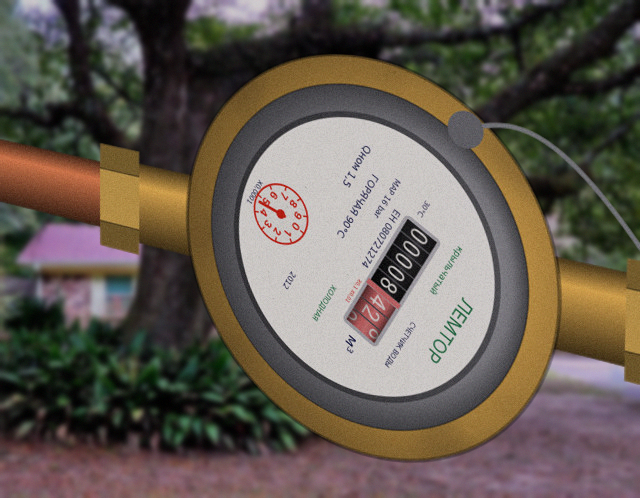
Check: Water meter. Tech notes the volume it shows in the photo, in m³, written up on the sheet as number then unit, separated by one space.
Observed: 8.4284 m³
